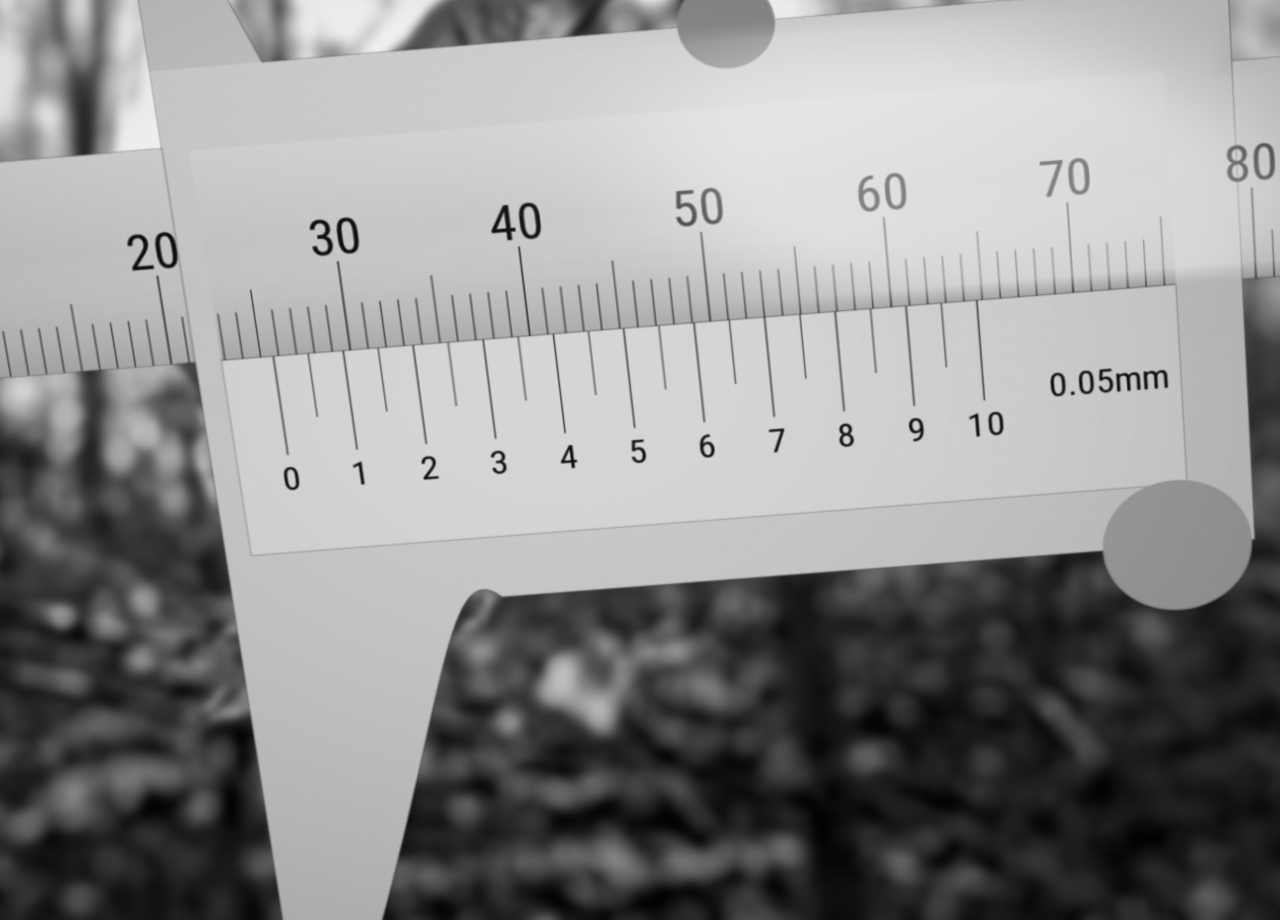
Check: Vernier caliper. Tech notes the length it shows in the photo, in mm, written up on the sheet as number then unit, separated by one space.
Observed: 25.7 mm
